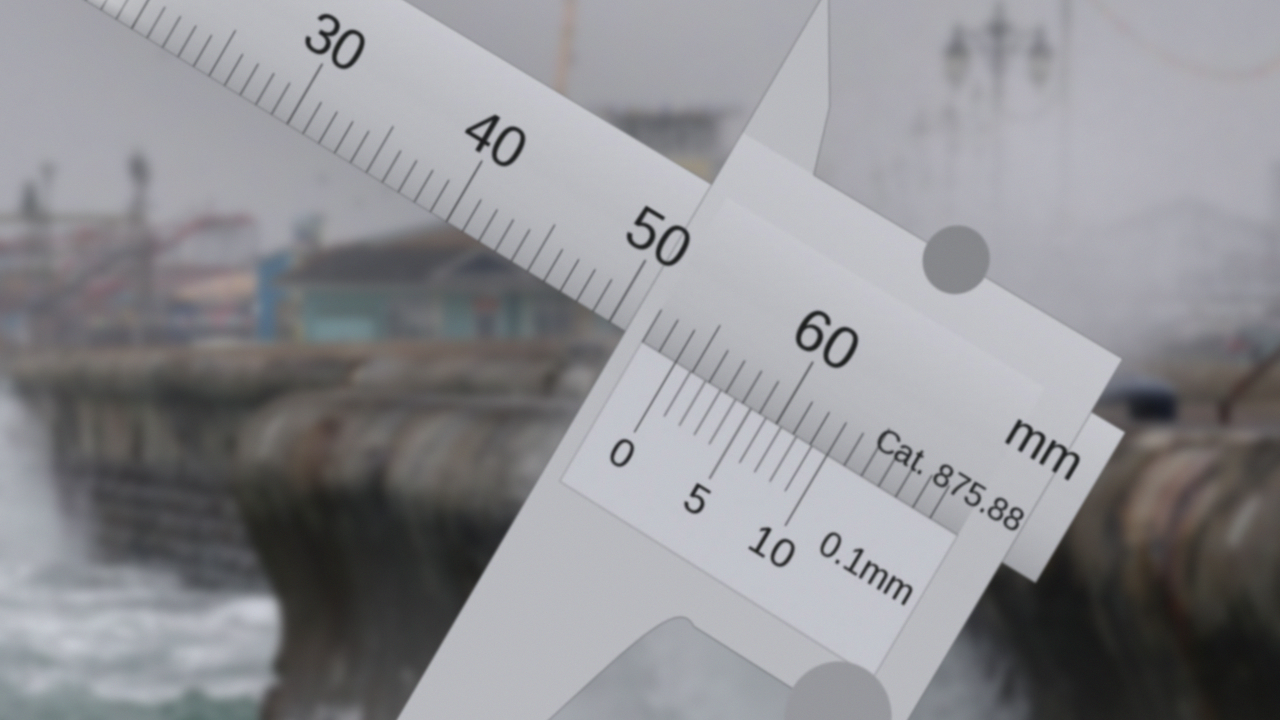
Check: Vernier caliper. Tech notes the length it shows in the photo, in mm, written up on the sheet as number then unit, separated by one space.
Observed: 54.0 mm
